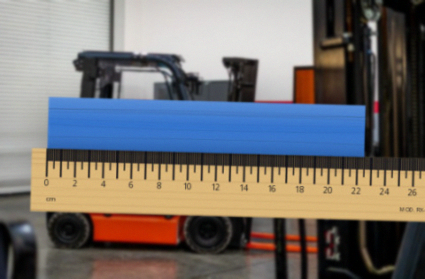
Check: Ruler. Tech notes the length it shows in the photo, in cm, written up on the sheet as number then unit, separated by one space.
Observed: 22.5 cm
